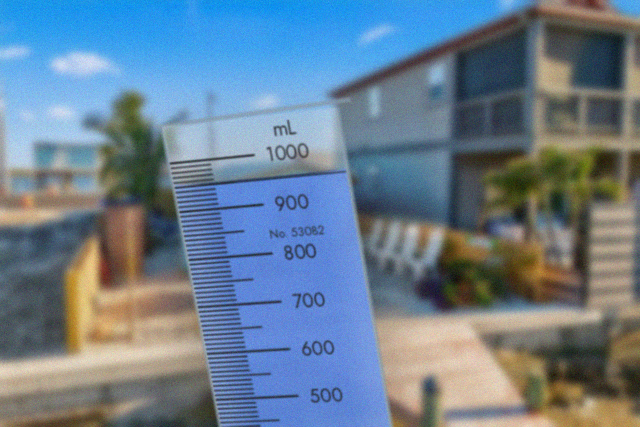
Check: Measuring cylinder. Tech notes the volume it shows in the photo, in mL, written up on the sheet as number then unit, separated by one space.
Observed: 950 mL
